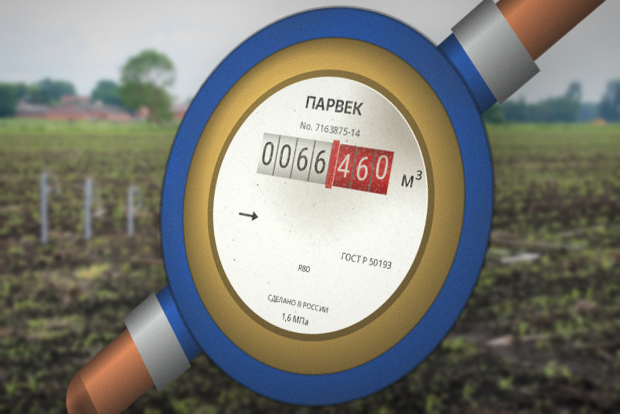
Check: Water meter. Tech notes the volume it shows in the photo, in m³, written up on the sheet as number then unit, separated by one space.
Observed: 66.460 m³
